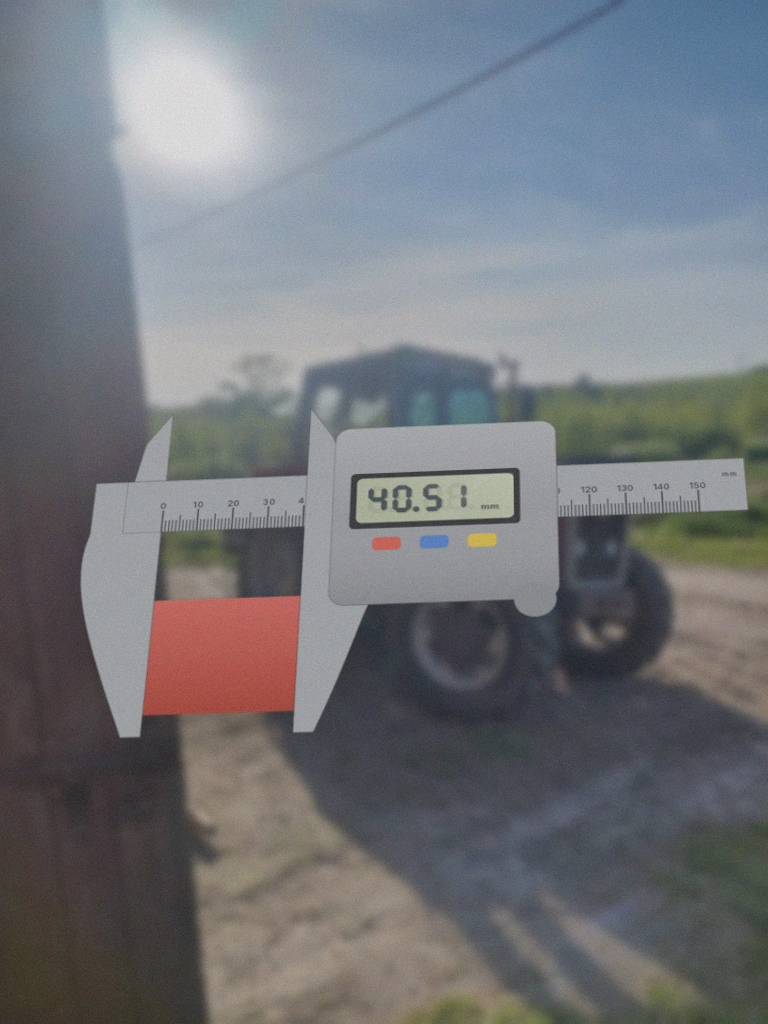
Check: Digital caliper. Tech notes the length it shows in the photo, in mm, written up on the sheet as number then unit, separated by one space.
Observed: 40.51 mm
